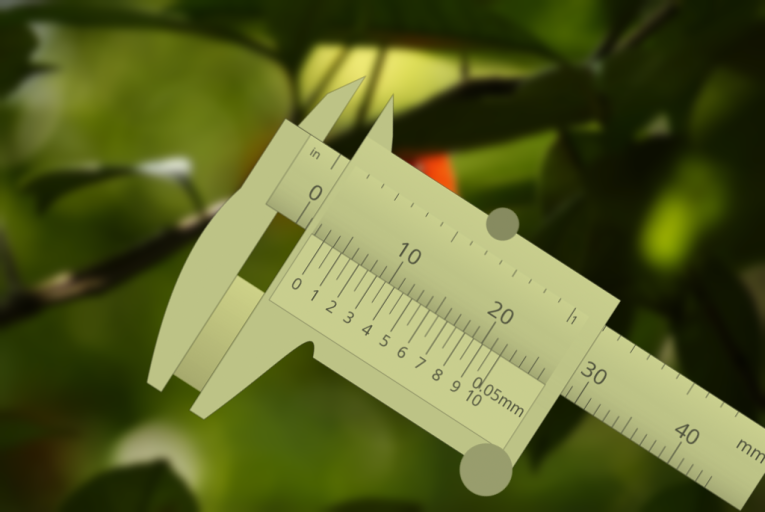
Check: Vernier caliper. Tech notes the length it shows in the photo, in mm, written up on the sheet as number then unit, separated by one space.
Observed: 3.0 mm
